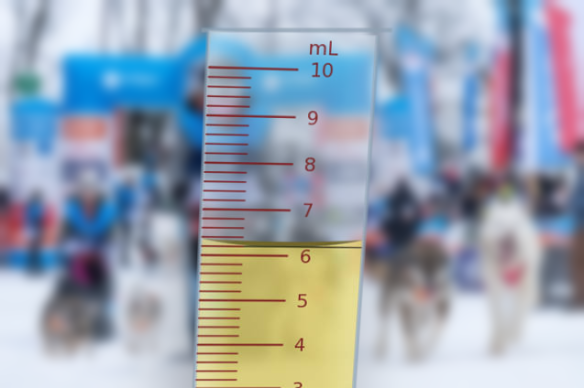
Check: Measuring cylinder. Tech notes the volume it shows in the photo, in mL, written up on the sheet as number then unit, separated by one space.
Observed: 6.2 mL
